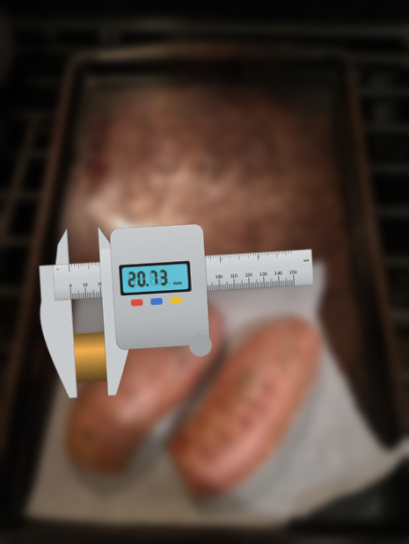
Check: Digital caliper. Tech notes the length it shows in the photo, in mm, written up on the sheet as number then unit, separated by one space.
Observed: 20.73 mm
